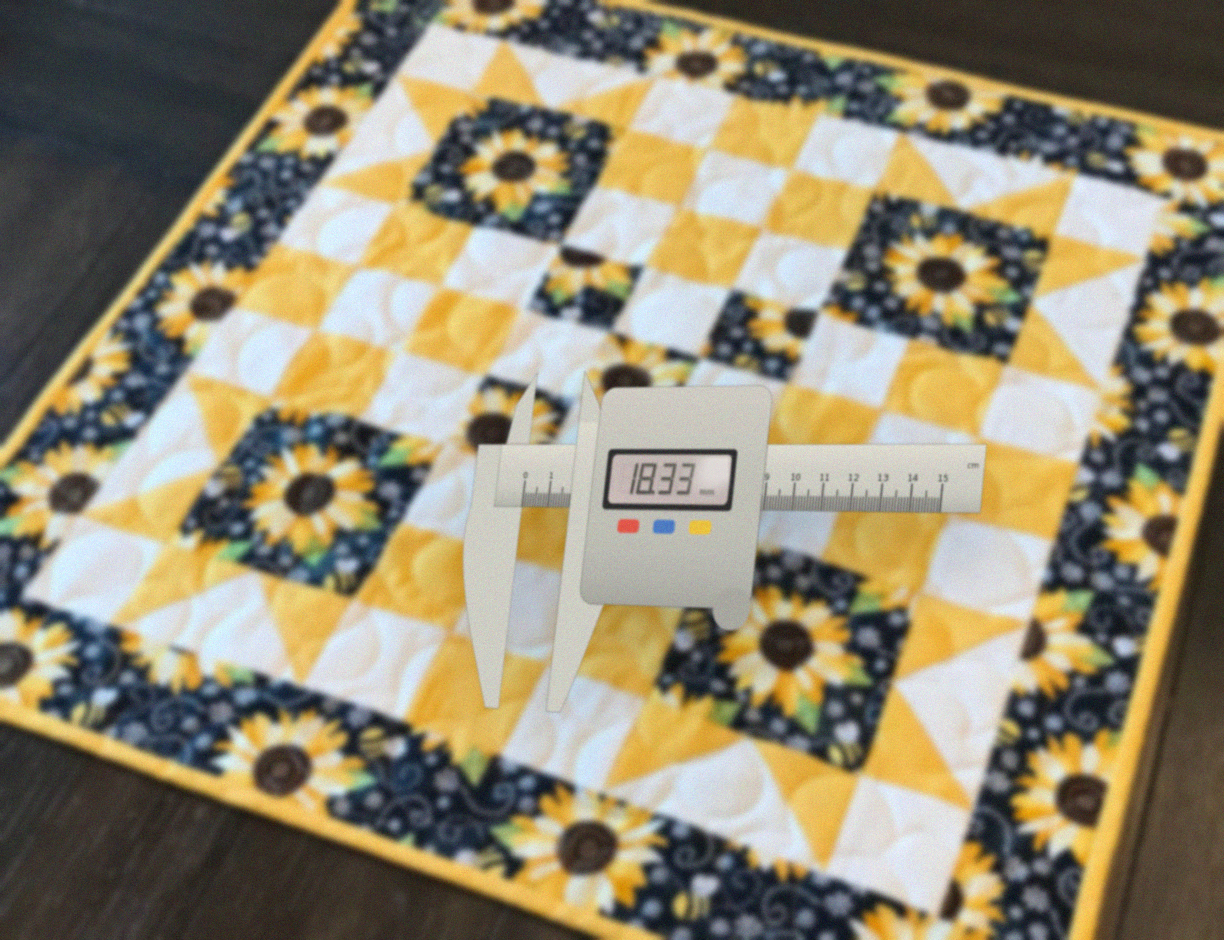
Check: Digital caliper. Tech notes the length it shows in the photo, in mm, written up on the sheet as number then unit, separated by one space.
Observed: 18.33 mm
